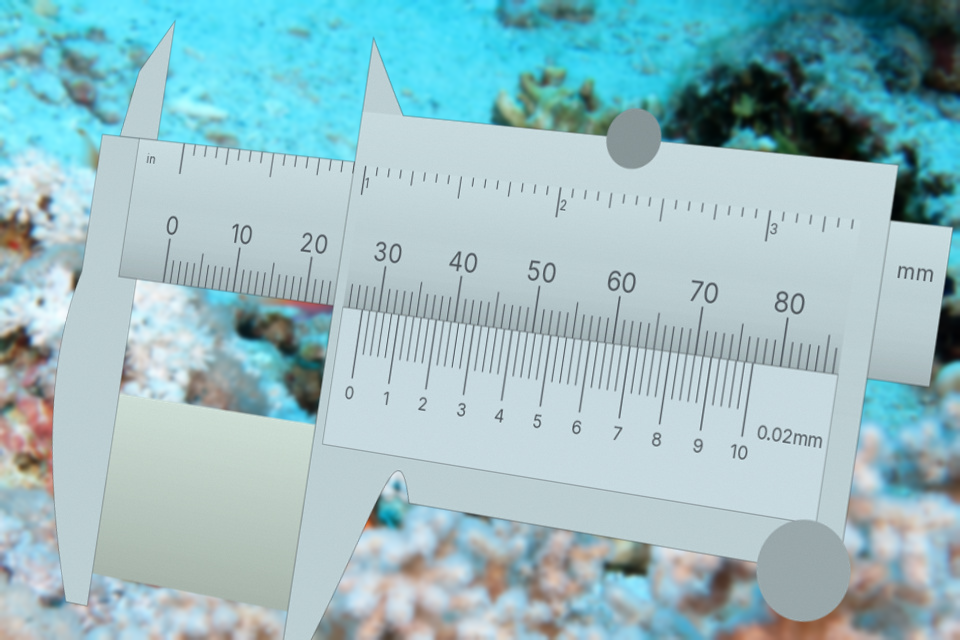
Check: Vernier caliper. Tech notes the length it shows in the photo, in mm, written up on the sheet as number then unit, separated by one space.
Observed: 27.8 mm
